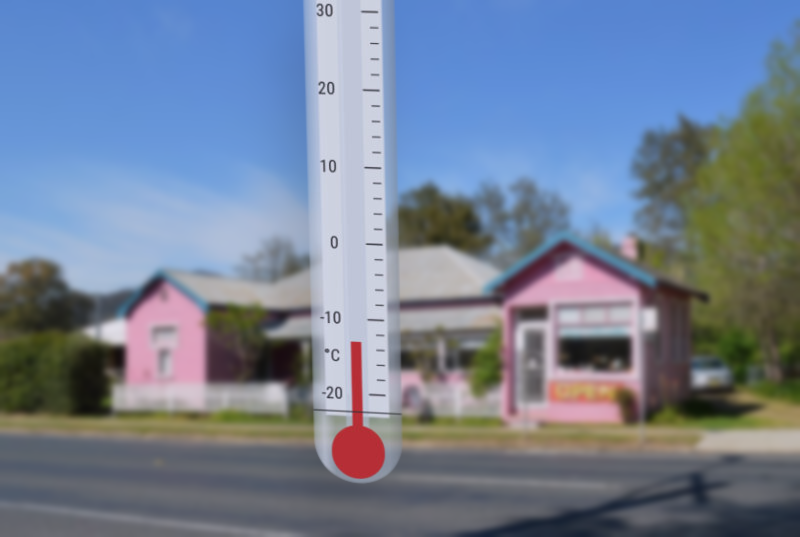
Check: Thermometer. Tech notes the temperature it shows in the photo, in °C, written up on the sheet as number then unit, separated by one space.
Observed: -13 °C
